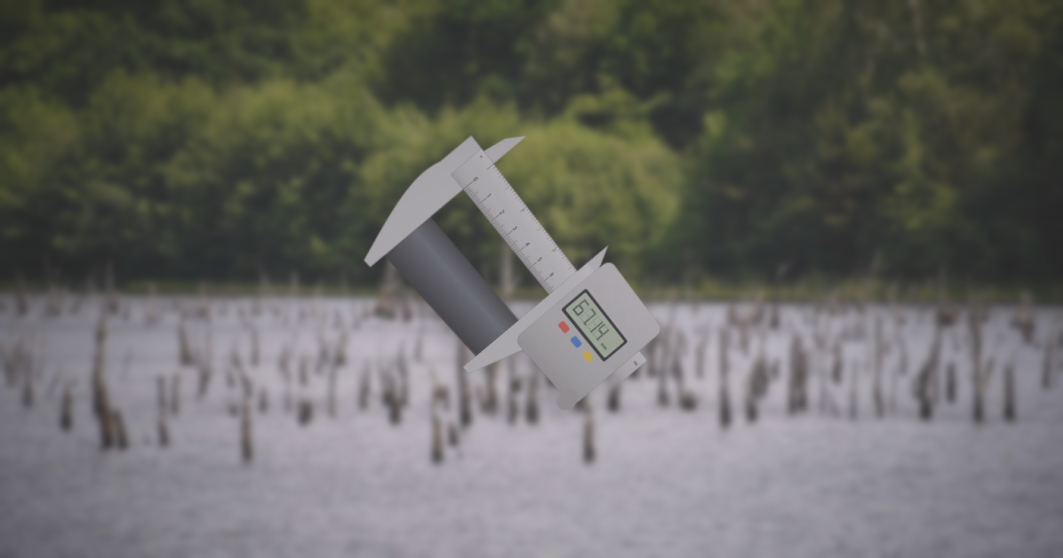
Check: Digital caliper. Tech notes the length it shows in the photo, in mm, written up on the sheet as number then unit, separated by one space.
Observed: 67.14 mm
